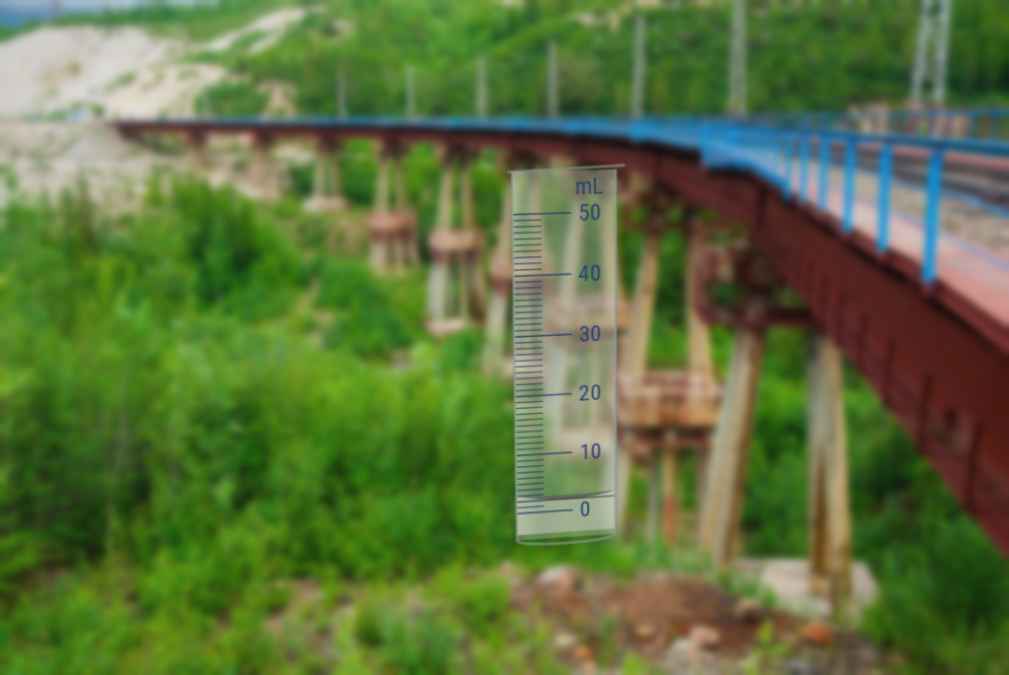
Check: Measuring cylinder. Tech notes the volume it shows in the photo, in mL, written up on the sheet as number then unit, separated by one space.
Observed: 2 mL
